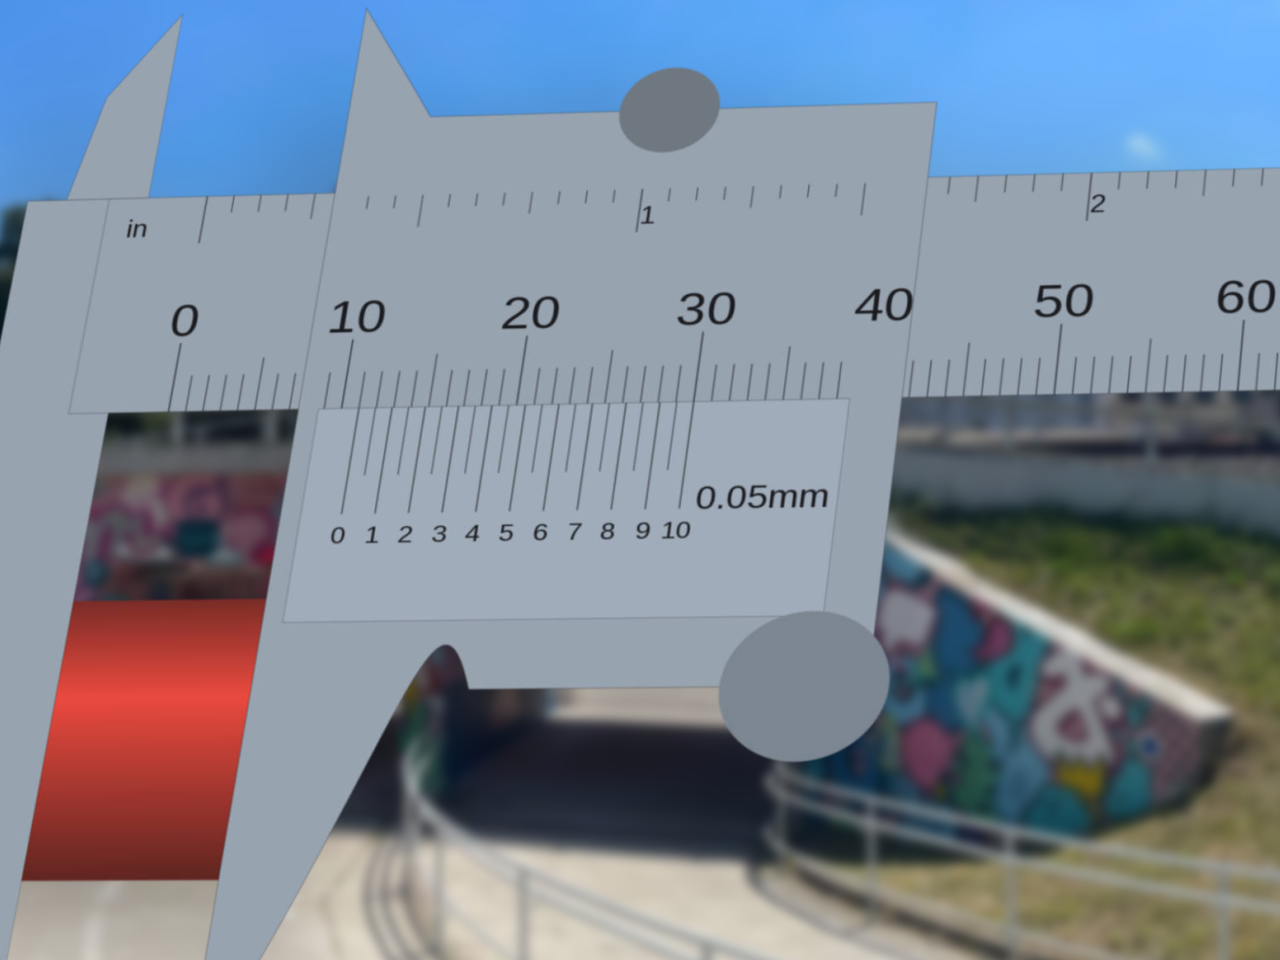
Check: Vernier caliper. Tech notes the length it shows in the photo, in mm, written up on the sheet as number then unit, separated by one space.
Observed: 11.0 mm
